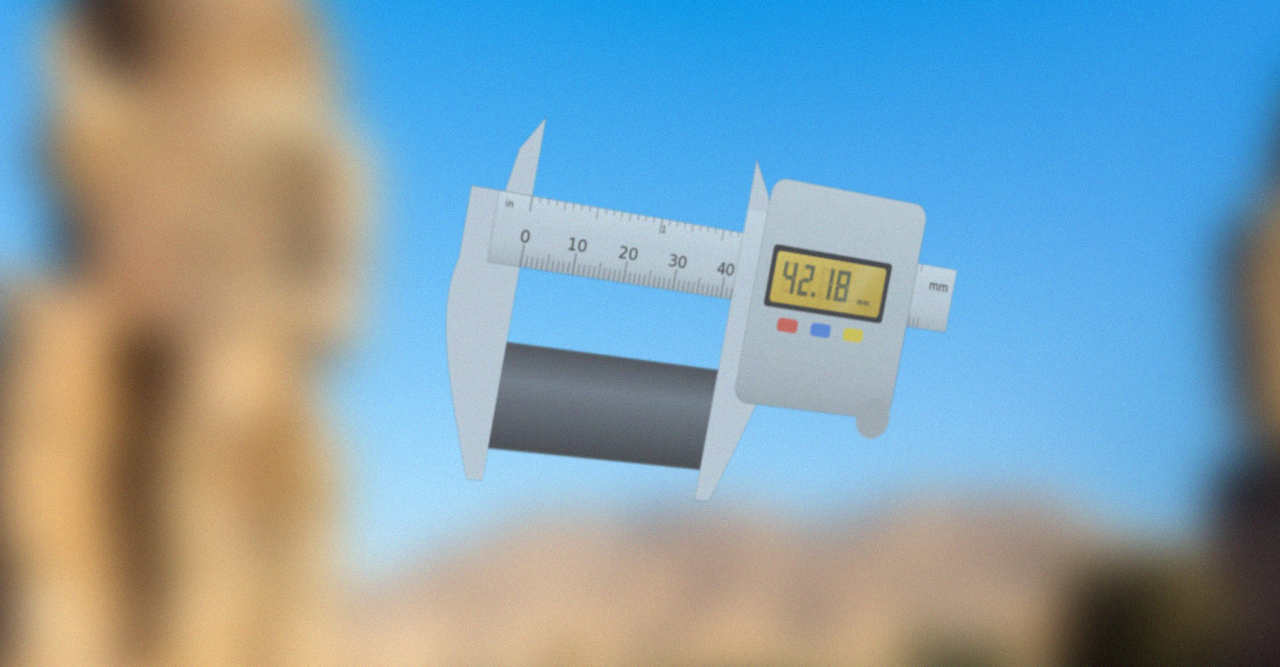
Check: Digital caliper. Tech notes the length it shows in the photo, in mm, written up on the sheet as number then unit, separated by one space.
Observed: 42.18 mm
